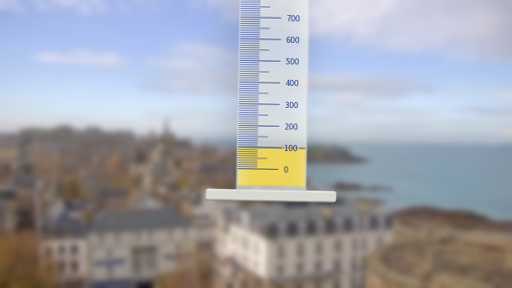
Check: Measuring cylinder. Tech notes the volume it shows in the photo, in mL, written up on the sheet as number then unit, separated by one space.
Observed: 100 mL
